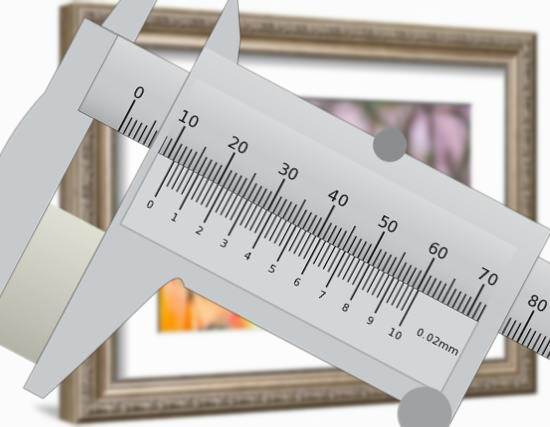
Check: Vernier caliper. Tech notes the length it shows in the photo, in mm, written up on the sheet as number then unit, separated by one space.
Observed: 11.2 mm
